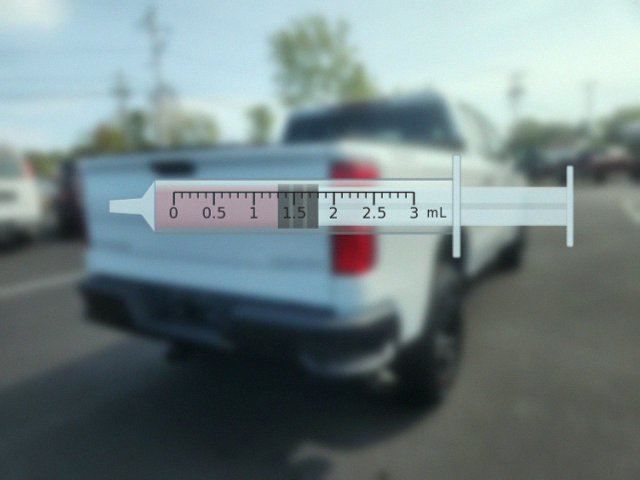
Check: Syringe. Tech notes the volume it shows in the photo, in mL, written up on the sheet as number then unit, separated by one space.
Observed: 1.3 mL
